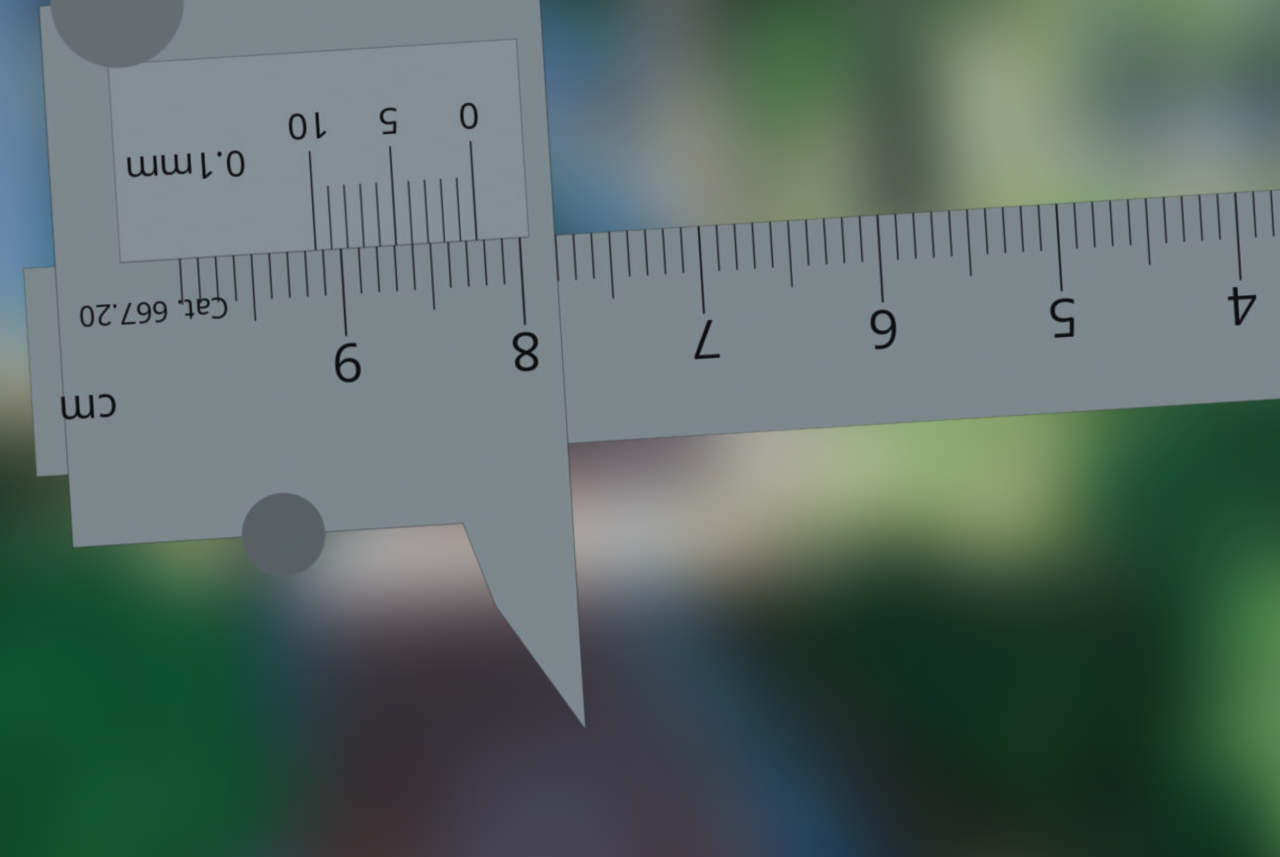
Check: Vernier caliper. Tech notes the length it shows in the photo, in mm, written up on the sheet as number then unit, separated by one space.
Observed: 82.4 mm
